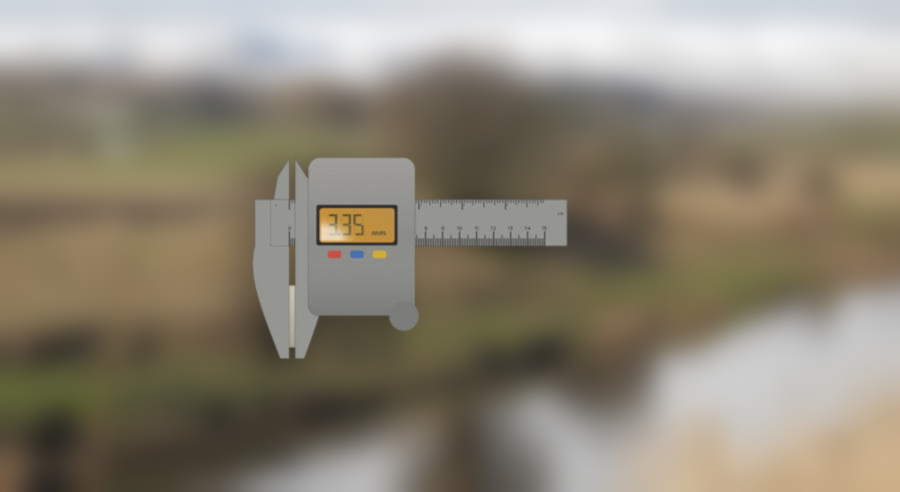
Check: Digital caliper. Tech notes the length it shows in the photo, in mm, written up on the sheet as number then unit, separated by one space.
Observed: 3.35 mm
